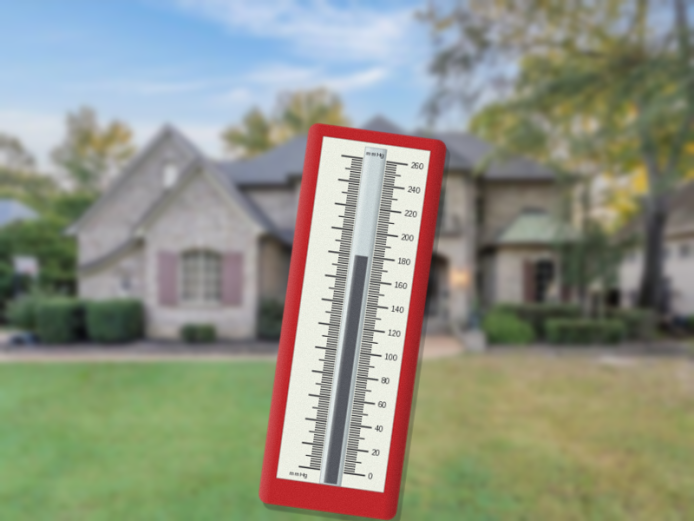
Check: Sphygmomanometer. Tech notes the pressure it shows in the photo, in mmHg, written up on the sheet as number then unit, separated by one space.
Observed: 180 mmHg
